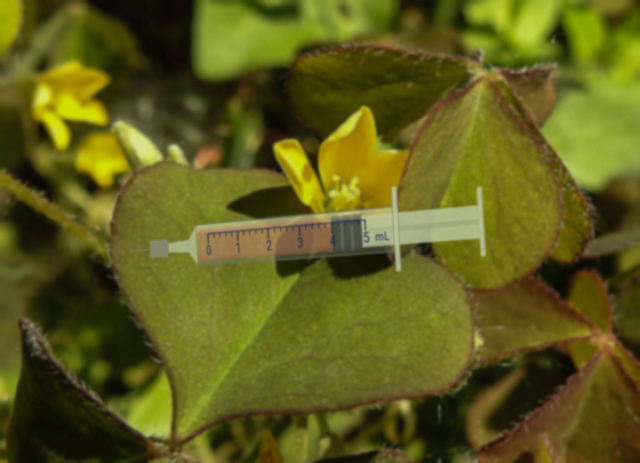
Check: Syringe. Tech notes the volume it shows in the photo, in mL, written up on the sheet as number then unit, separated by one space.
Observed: 4 mL
